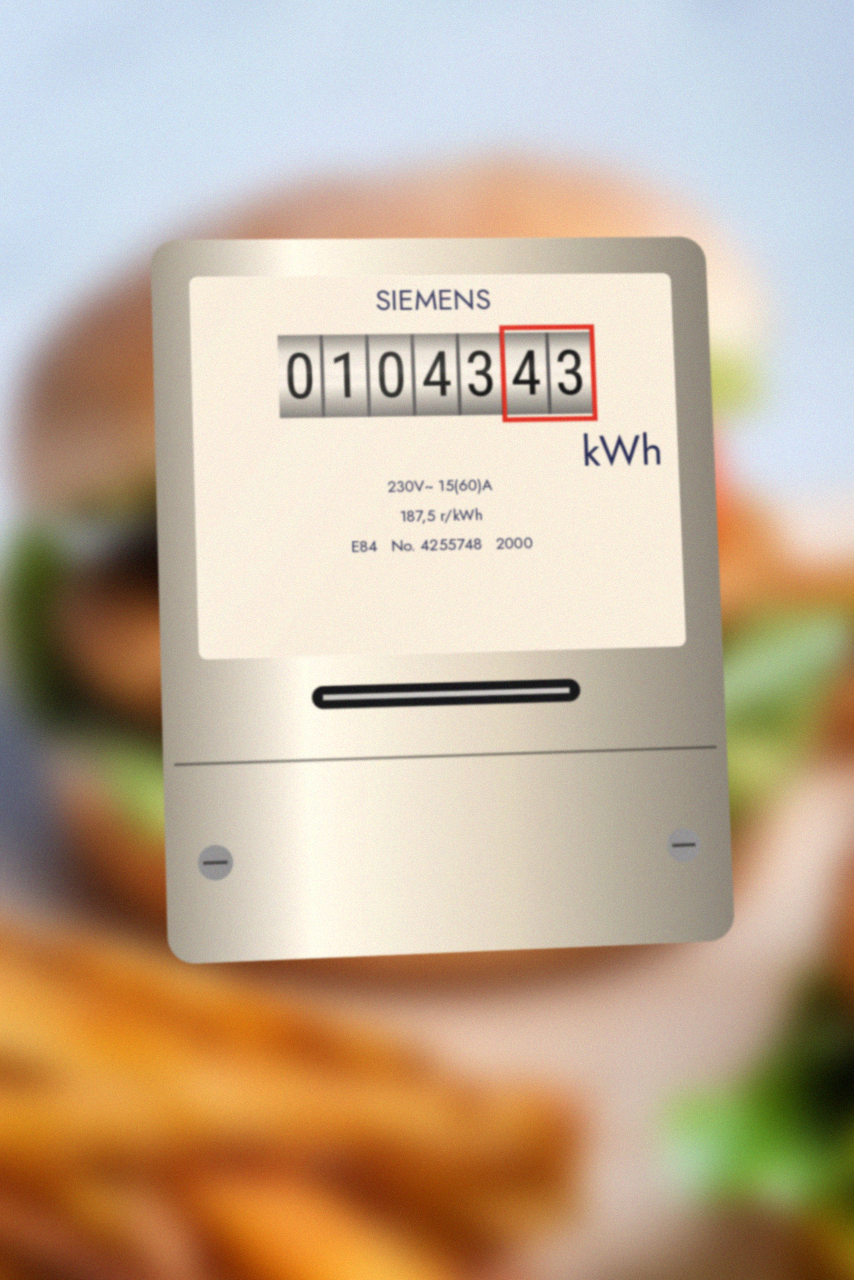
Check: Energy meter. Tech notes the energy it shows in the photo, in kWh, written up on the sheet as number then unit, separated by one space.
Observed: 1043.43 kWh
